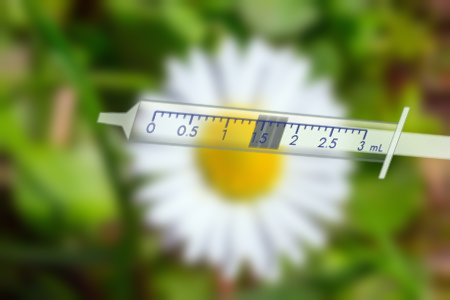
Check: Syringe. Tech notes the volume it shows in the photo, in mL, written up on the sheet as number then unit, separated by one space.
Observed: 1.4 mL
